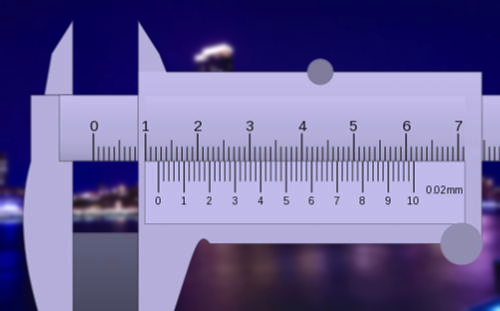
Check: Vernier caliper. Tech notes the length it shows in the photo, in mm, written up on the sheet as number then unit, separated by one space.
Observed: 12.5 mm
